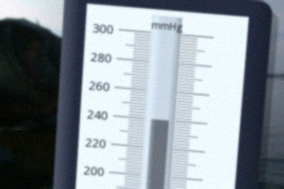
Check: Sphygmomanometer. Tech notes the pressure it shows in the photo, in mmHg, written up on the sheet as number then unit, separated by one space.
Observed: 240 mmHg
